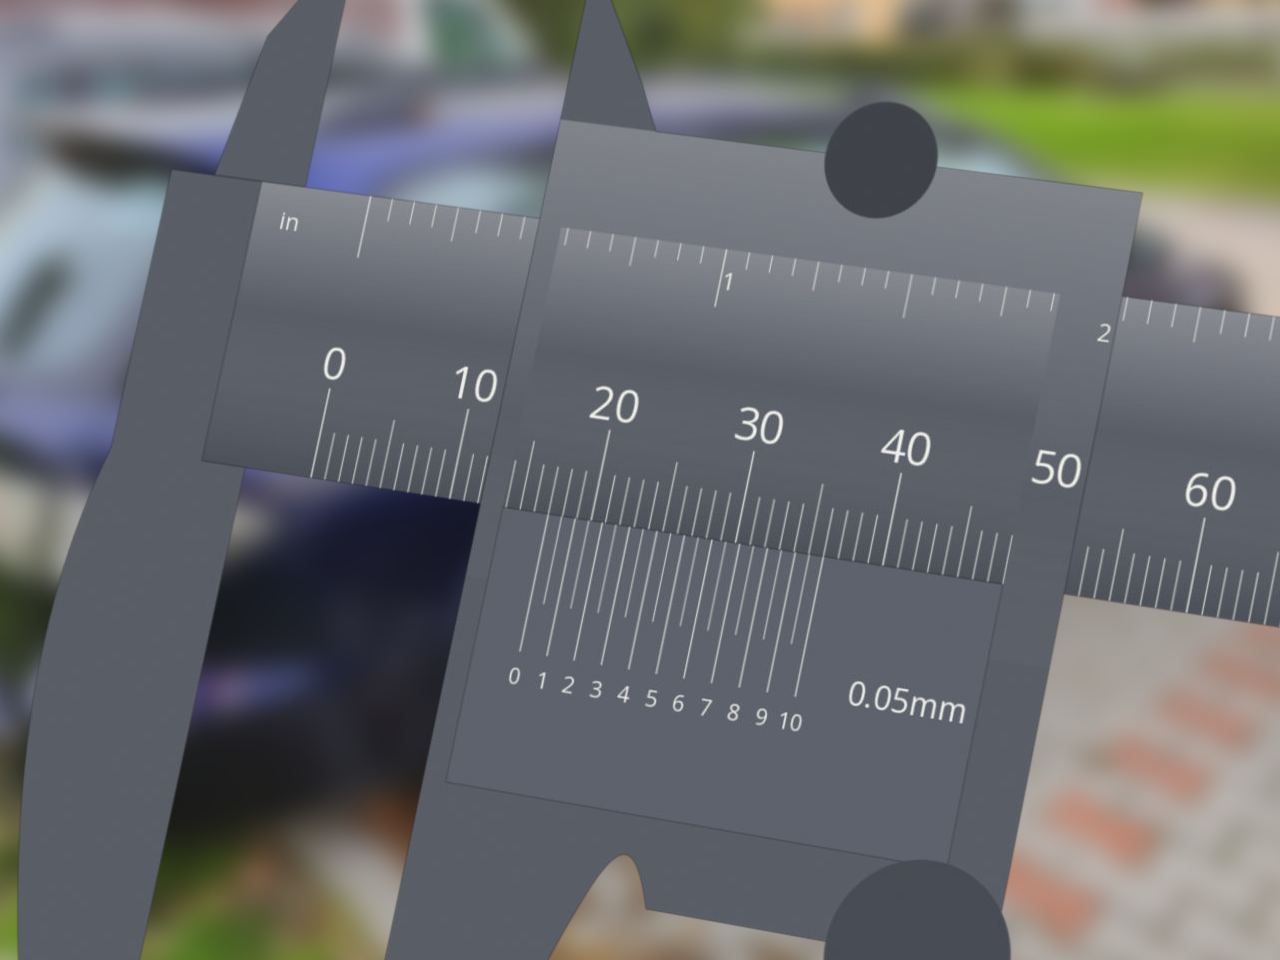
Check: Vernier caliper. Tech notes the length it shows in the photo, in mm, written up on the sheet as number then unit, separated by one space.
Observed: 17.0 mm
